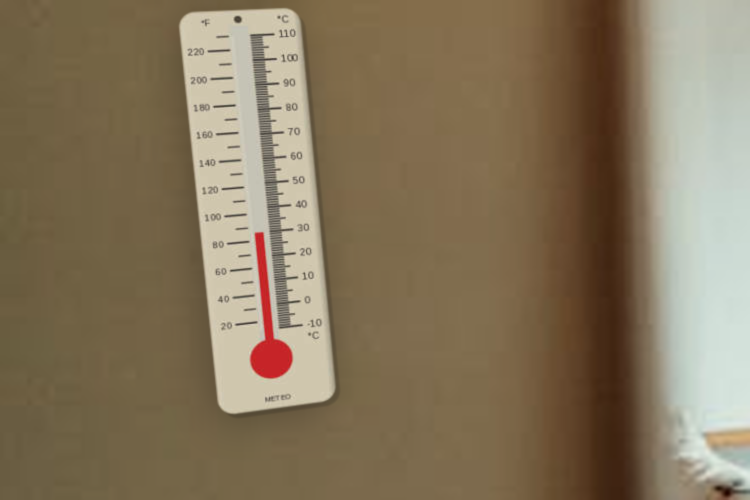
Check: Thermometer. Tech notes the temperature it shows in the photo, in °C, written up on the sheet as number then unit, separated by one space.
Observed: 30 °C
